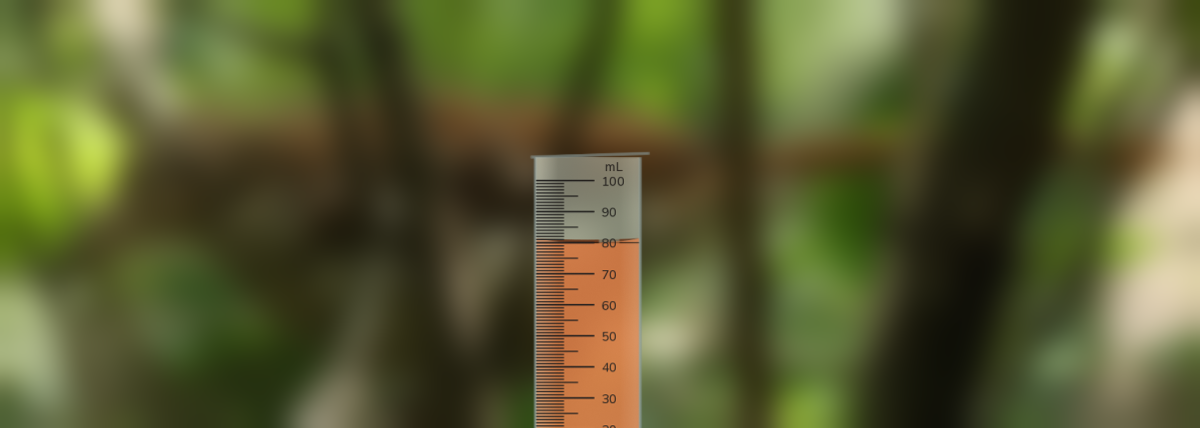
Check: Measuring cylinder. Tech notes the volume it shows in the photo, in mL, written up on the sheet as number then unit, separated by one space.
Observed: 80 mL
